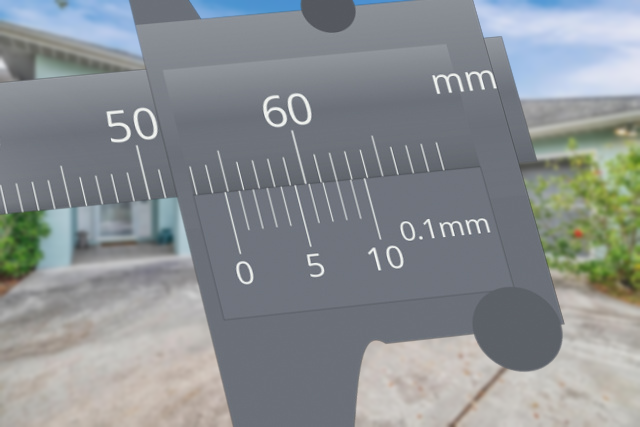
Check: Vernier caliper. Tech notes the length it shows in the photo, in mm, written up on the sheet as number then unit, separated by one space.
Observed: 54.8 mm
